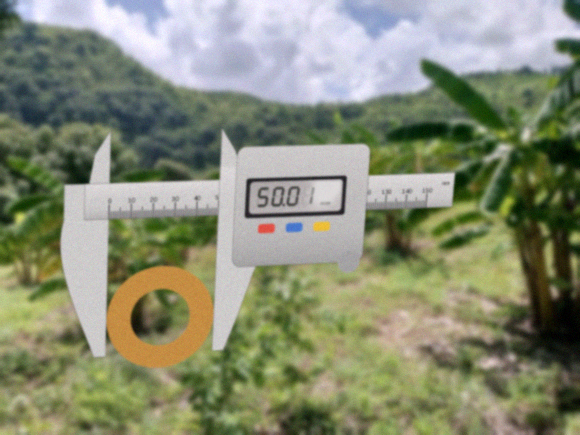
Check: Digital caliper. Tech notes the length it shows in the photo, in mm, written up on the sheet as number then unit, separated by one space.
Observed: 50.01 mm
